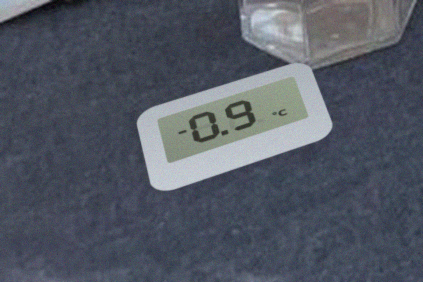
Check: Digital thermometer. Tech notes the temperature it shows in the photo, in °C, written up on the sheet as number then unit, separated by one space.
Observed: -0.9 °C
